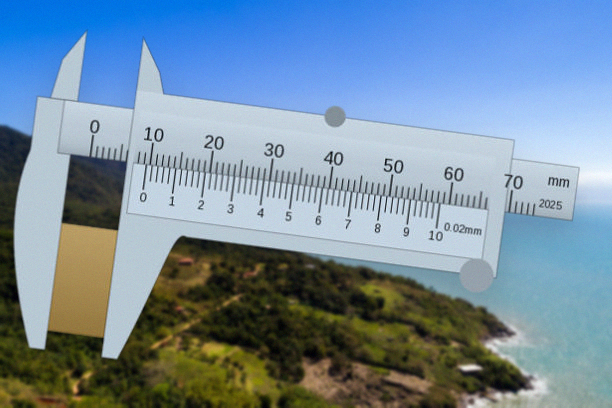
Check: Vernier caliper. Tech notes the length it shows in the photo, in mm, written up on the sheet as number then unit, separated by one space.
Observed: 9.4 mm
